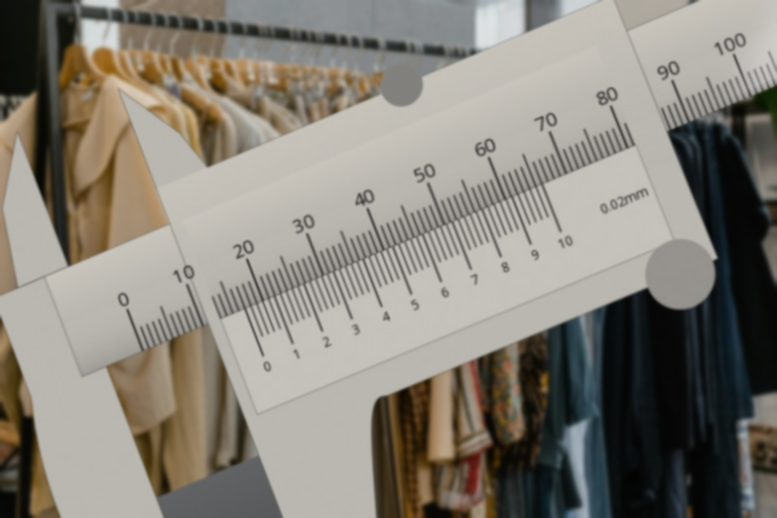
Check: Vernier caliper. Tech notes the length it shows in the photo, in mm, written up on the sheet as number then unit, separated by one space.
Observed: 17.0 mm
